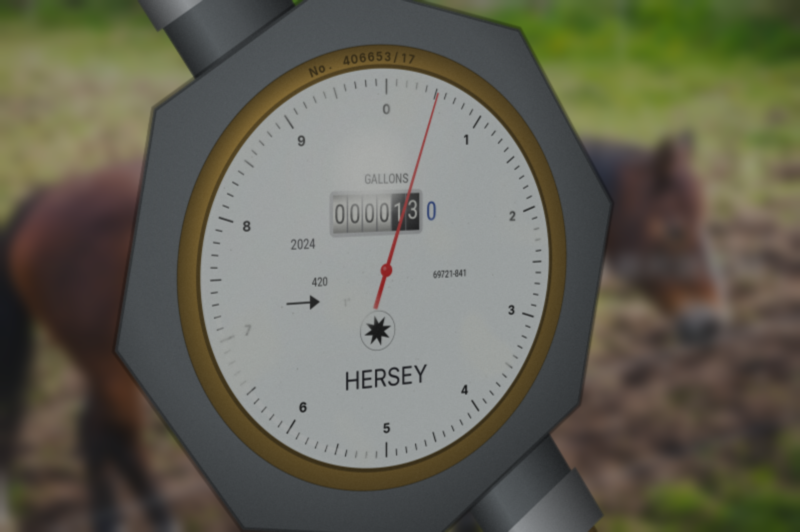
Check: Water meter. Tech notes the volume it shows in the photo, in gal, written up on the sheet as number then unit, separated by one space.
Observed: 130.5 gal
